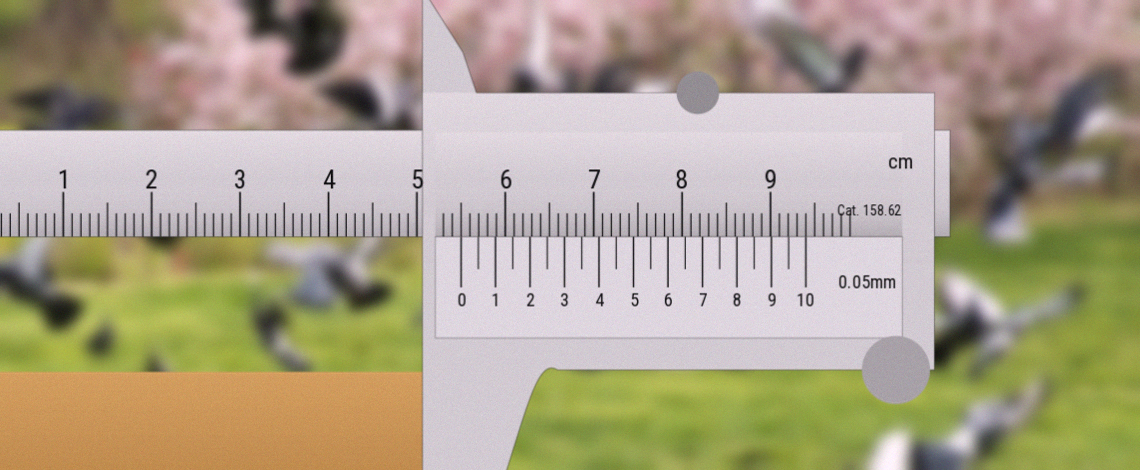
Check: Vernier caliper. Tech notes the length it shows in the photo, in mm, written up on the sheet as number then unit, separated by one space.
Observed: 55.0 mm
